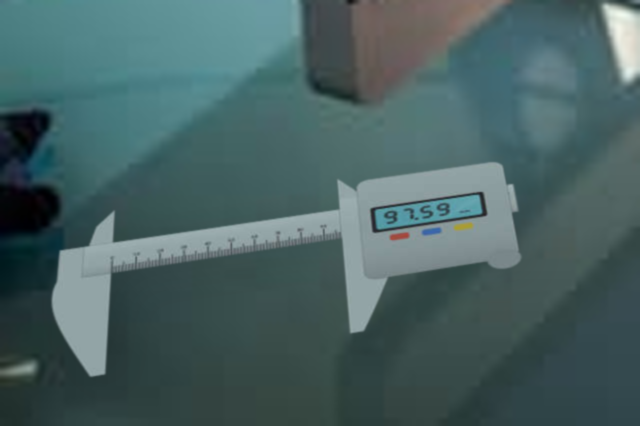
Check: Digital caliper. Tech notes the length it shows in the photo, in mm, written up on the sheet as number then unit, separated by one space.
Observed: 97.59 mm
